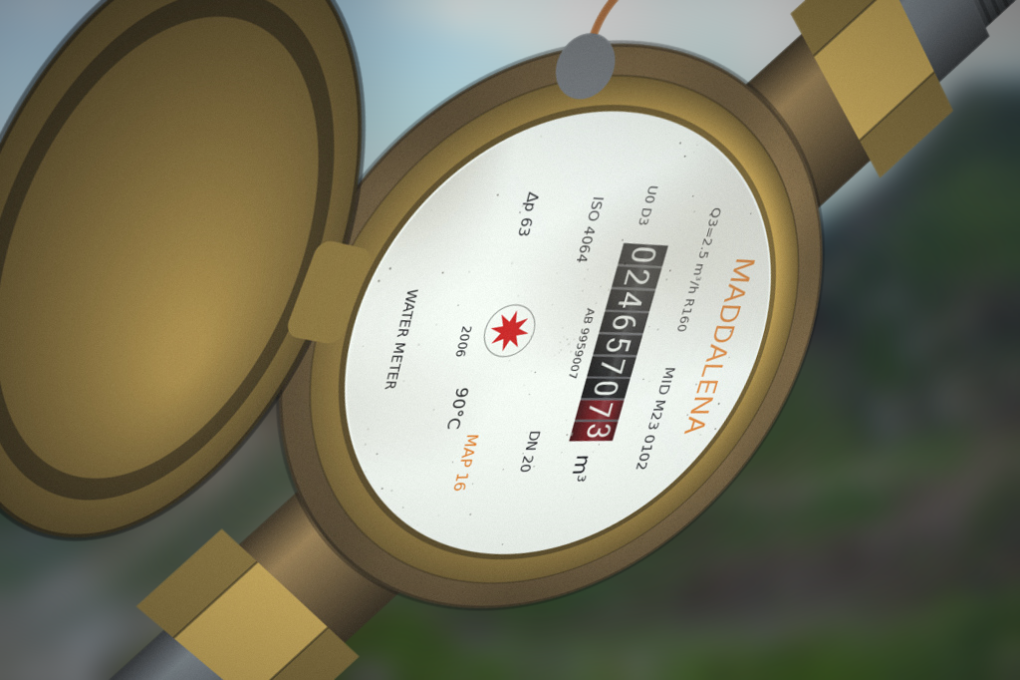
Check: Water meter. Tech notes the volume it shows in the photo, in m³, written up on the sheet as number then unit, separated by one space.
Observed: 246570.73 m³
